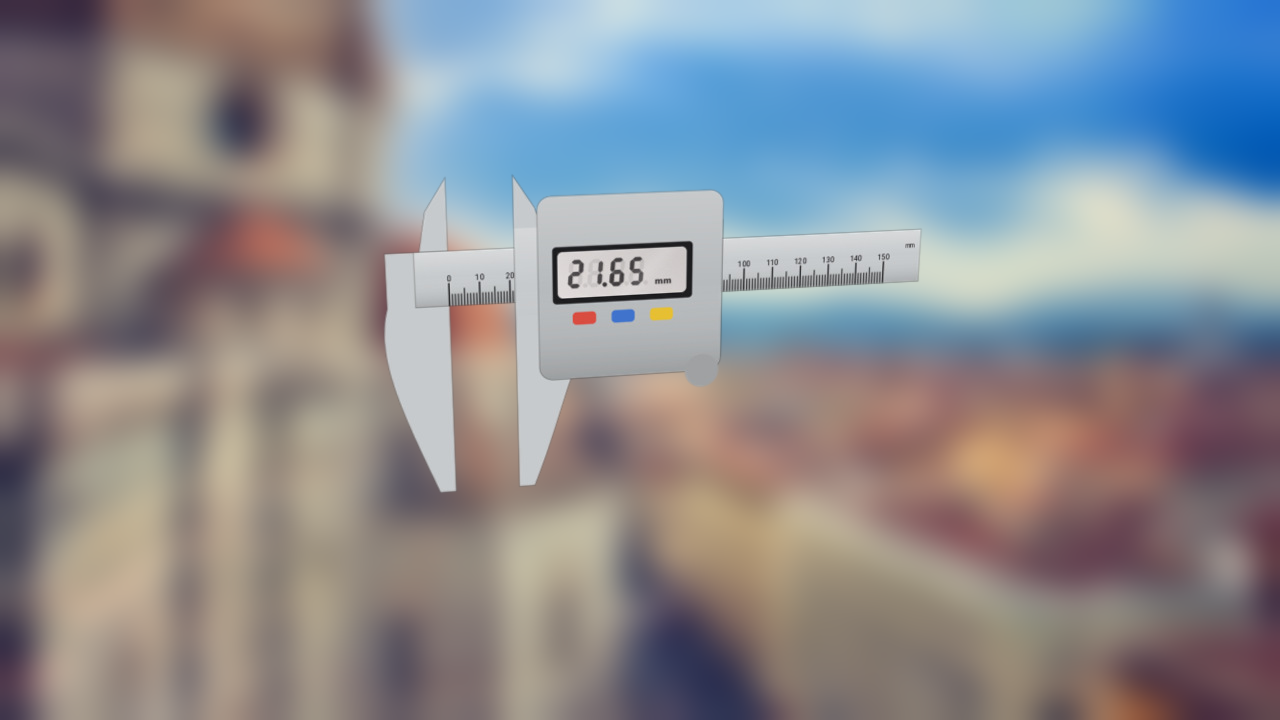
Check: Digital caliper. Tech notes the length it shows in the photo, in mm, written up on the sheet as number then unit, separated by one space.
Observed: 21.65 mm
